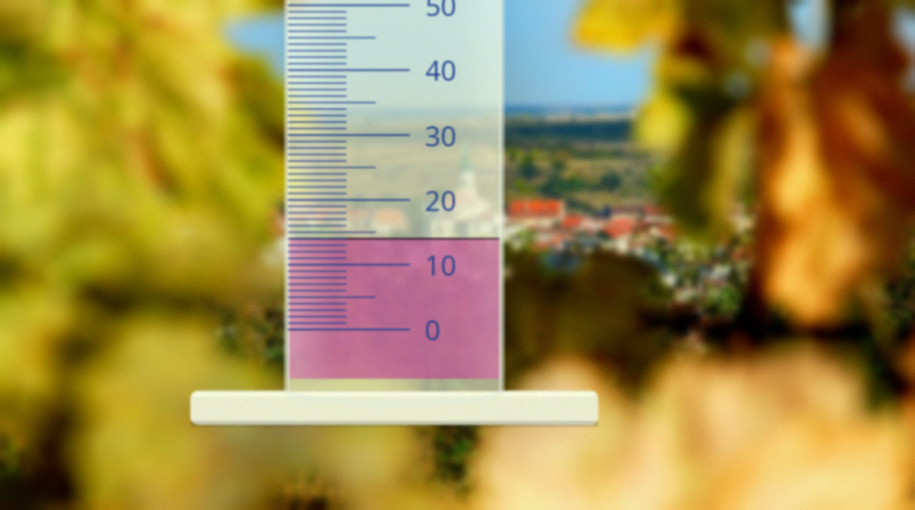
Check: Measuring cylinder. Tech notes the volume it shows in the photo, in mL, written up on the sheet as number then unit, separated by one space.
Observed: 14 mL
